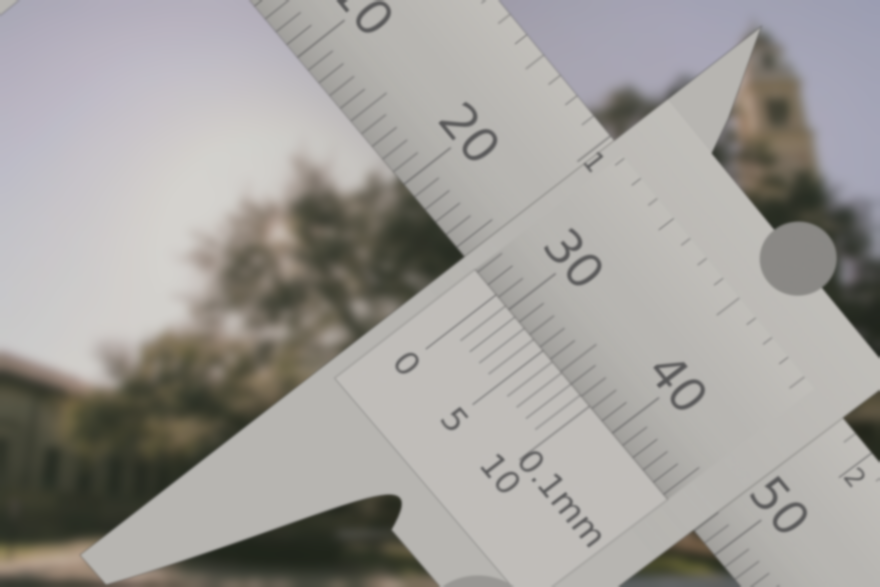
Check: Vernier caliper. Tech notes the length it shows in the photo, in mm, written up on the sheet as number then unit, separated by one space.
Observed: 28.8 mm
